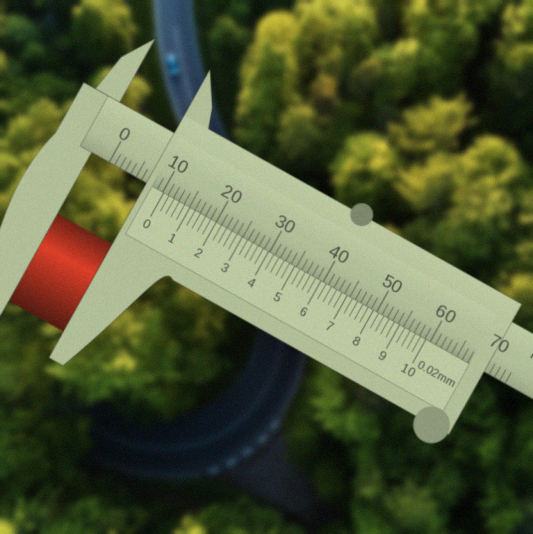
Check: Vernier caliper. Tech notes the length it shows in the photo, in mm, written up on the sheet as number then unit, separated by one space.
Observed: 10.2 mm
